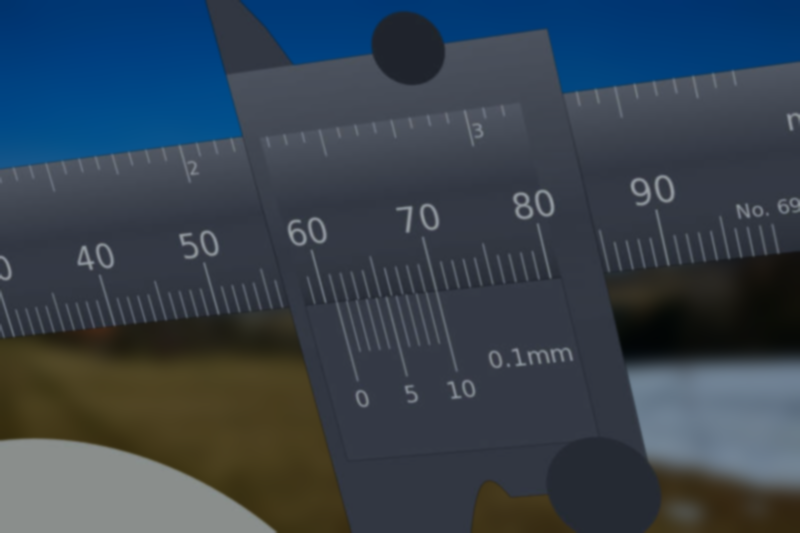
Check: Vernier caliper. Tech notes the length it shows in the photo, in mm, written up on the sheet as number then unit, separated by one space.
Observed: 61.0 mm
